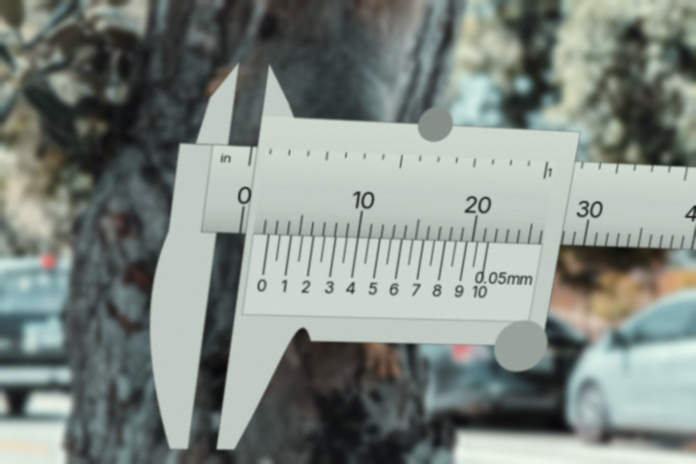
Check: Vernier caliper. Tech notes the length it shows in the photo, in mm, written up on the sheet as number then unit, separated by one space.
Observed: 2.4 mm
